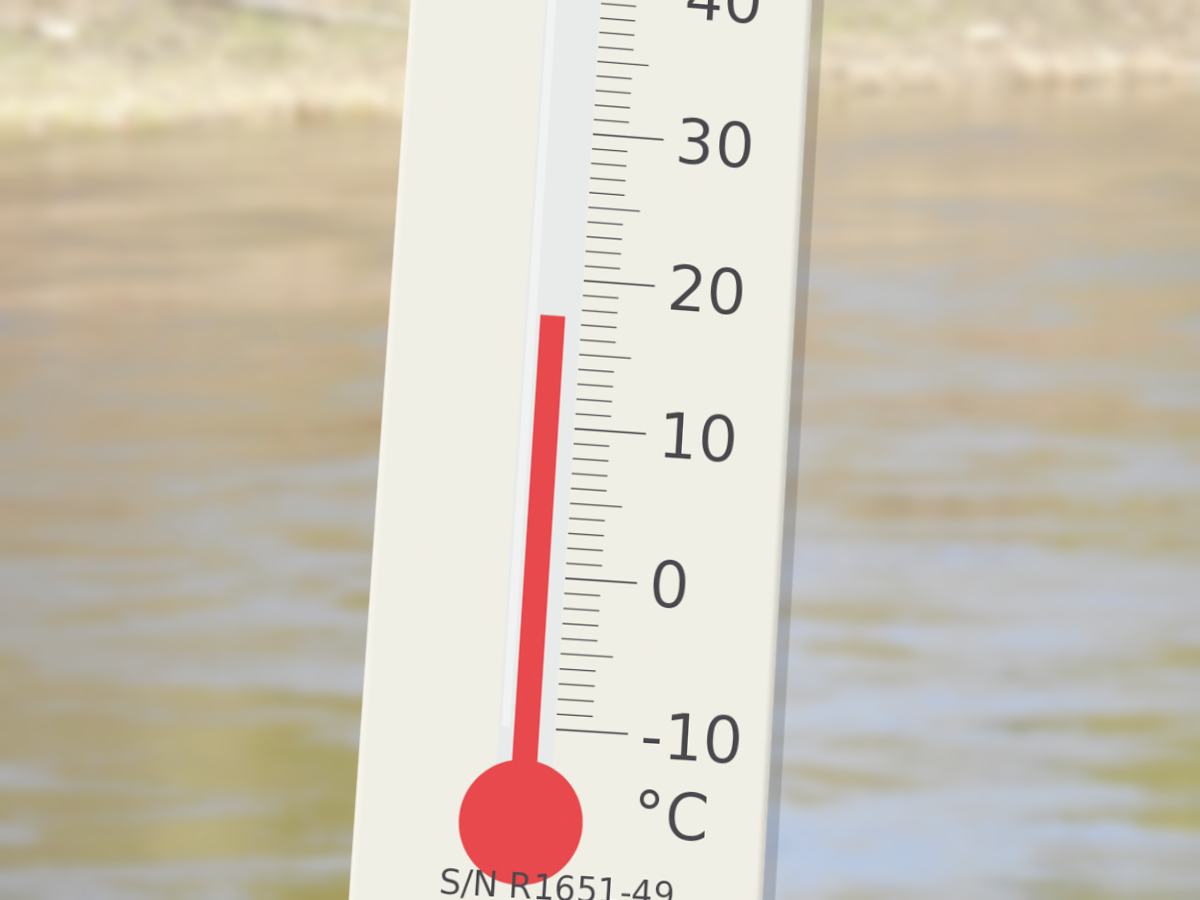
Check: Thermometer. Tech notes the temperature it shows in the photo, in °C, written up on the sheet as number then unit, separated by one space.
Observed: 17.5 °C
